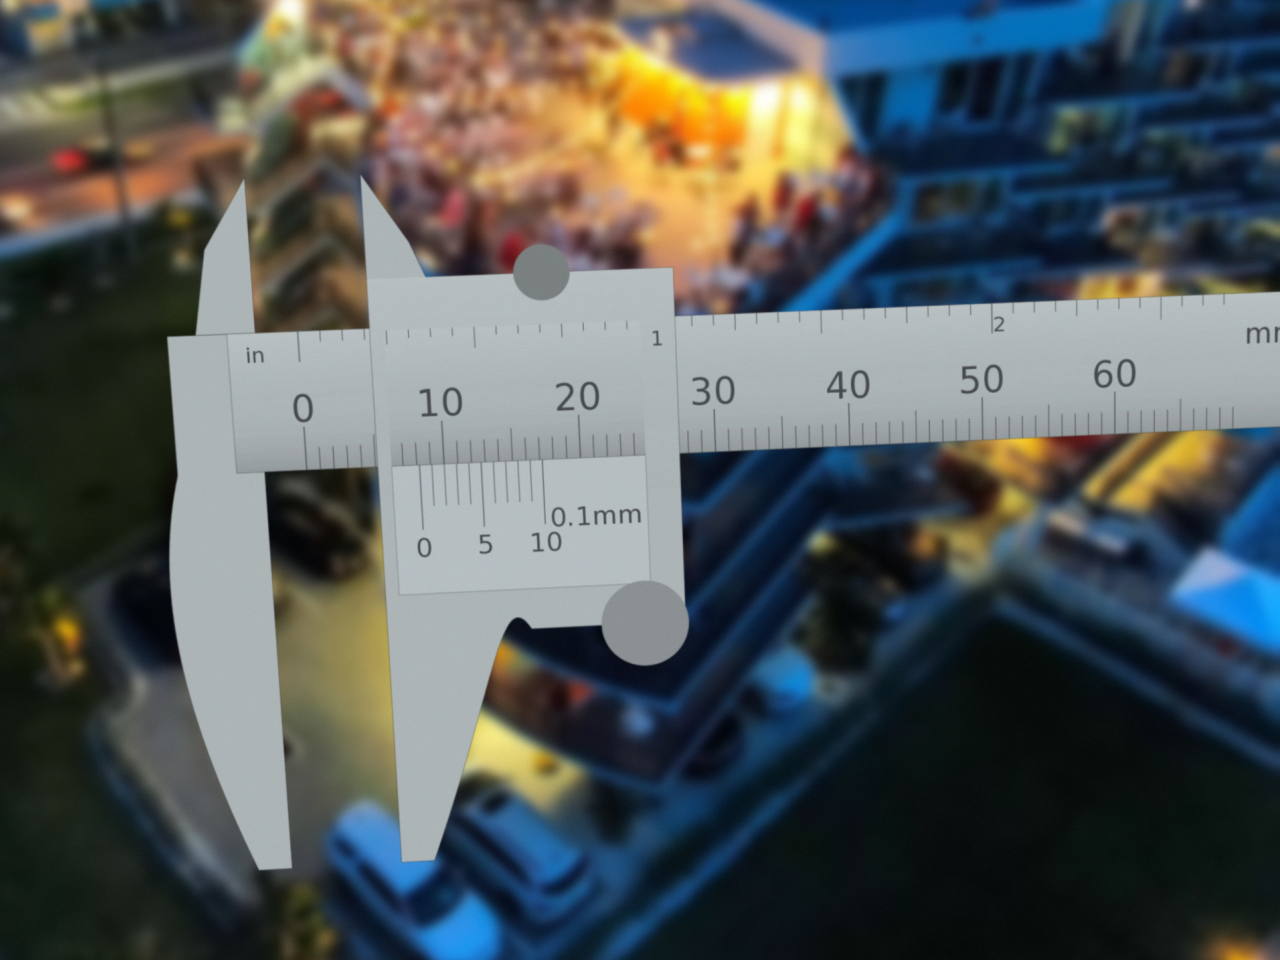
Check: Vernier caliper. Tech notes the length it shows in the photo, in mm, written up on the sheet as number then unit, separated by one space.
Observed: 8.2 mm
